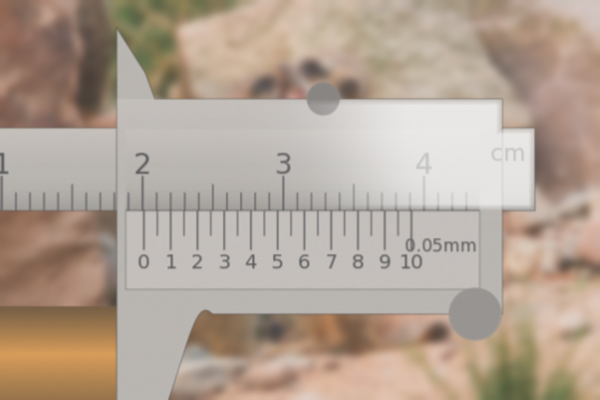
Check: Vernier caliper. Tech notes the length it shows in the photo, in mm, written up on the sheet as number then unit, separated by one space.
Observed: 20.1 mm
